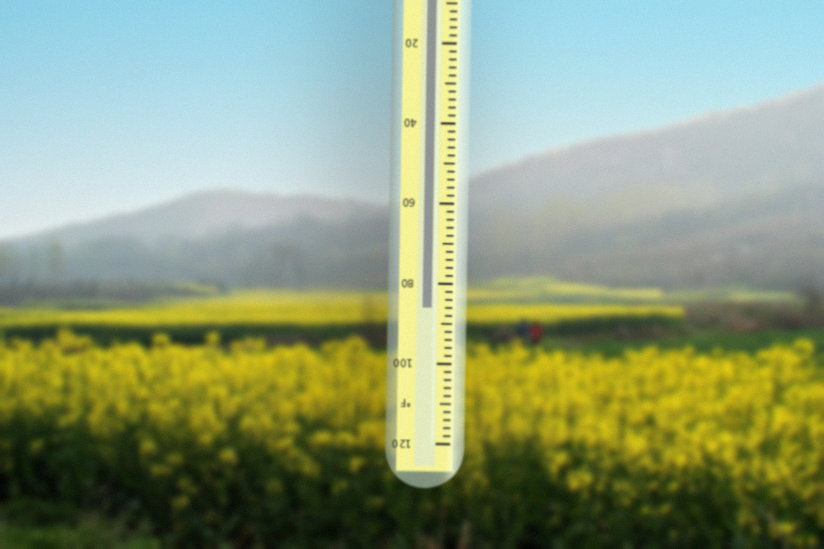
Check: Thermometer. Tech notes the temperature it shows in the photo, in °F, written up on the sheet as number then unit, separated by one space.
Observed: 86 °F
